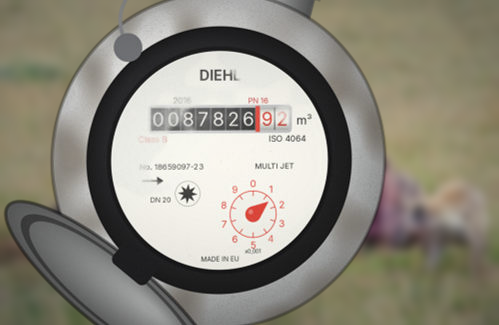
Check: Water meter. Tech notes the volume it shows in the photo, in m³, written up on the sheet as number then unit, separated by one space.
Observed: 87826.921 m³
